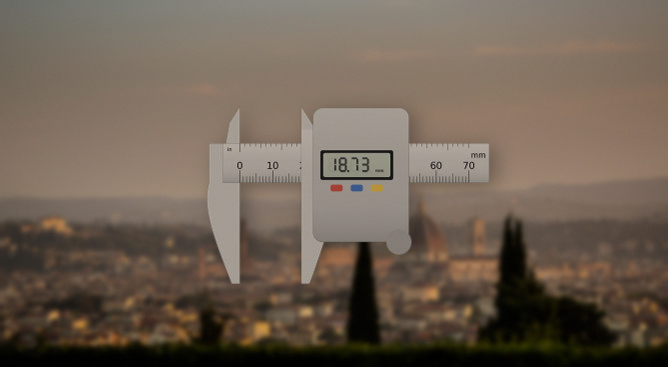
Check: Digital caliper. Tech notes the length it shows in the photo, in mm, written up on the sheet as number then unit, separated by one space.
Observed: 18.73 mm
